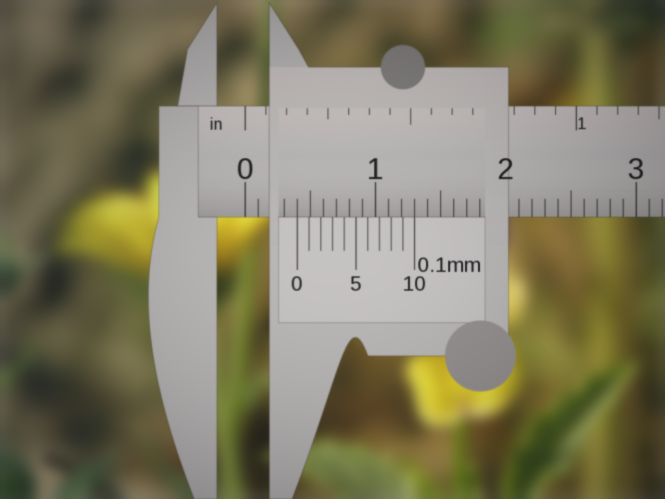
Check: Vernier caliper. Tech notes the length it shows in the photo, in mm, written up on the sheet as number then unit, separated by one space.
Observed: 4.0 mm
